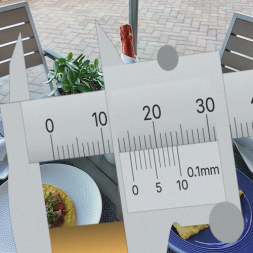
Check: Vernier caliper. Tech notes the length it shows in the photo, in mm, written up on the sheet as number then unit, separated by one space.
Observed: 14.8 mm
